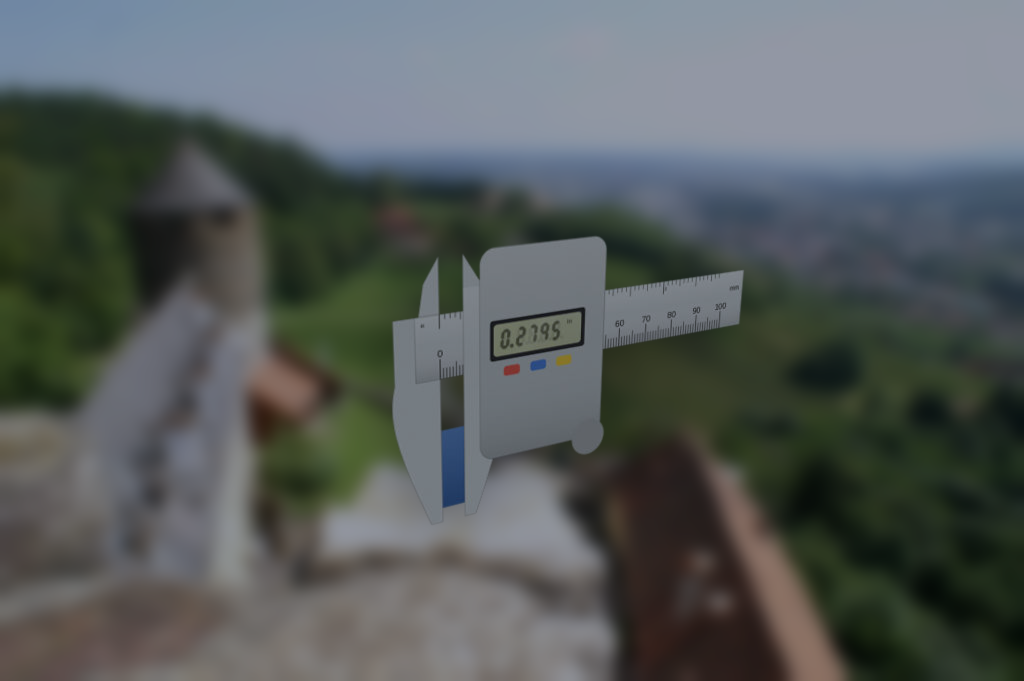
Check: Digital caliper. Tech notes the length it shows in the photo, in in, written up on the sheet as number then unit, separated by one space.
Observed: 0.2795 in
